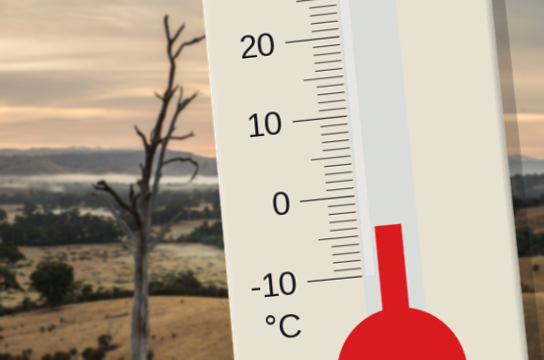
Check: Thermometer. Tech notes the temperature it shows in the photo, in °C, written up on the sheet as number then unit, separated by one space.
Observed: -4 °C
